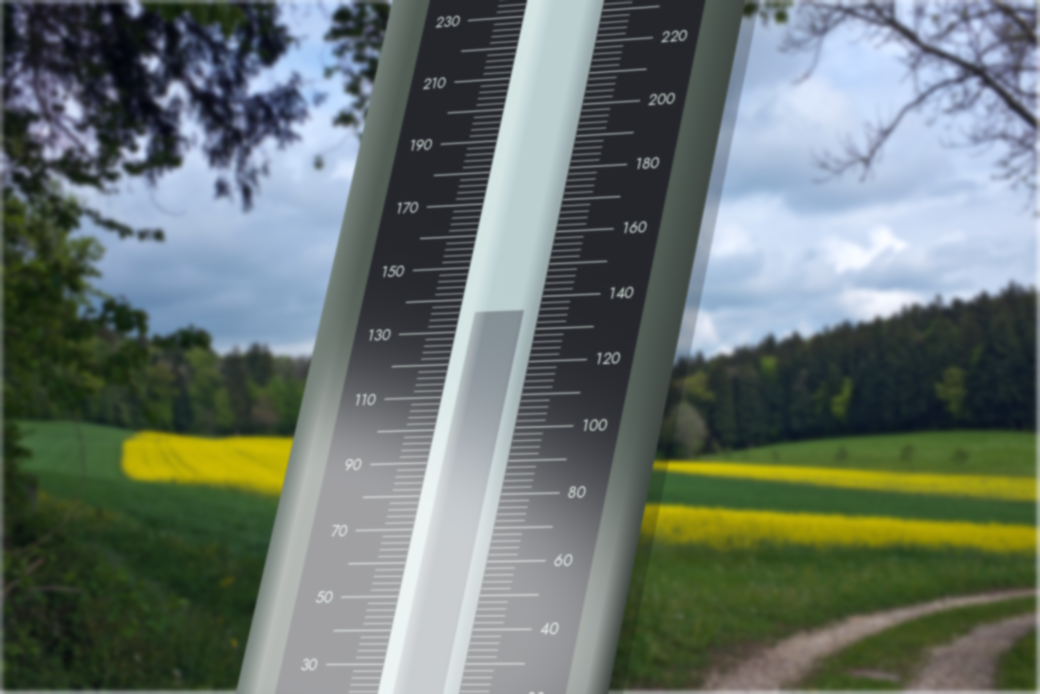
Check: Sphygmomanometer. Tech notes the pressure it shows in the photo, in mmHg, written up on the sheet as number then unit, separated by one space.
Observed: 136 mmHg
